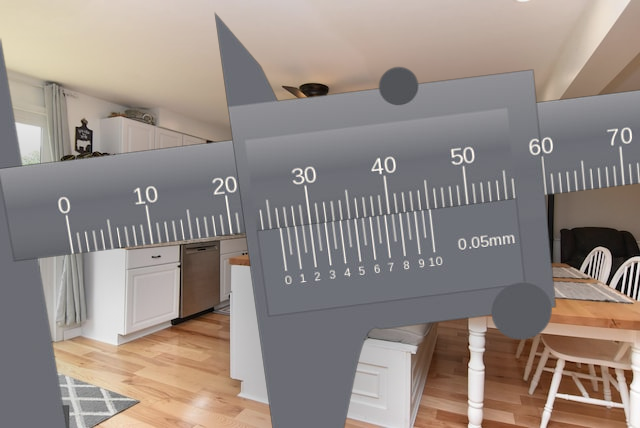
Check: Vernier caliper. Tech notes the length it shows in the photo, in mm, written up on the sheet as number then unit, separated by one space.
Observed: 26.2 mm
